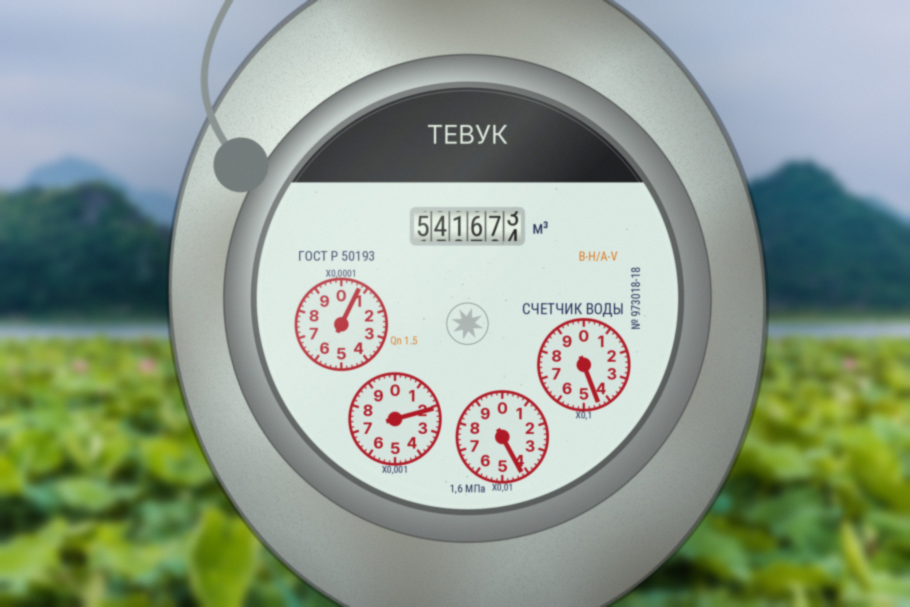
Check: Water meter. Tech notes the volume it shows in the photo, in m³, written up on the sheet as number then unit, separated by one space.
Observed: 541673.4420 m³
